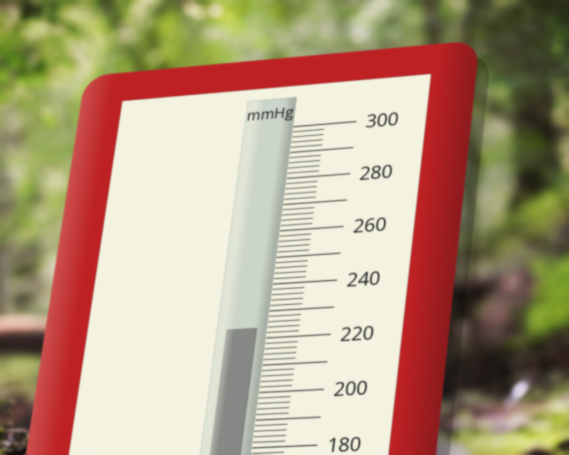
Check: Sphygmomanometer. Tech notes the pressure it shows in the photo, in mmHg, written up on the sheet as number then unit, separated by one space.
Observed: 224 mmHg
